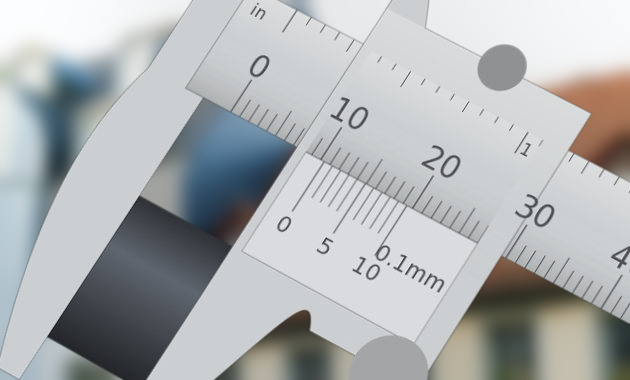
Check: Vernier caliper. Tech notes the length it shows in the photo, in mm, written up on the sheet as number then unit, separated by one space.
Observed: 10.4 mm
